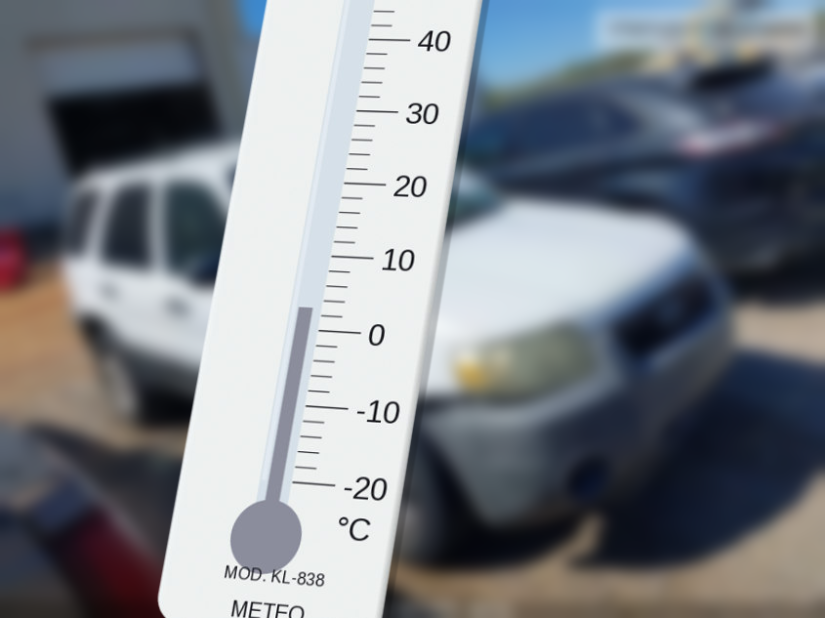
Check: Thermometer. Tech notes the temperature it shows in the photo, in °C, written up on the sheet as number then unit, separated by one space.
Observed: 3 °C
